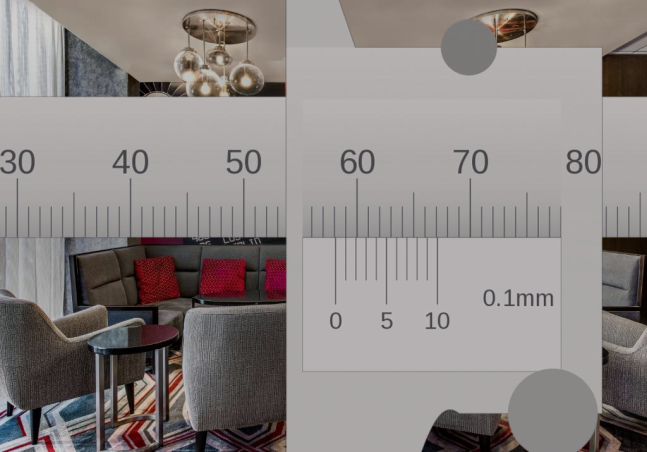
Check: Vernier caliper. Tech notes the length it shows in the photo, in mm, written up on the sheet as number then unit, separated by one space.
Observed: 58.1 mm
